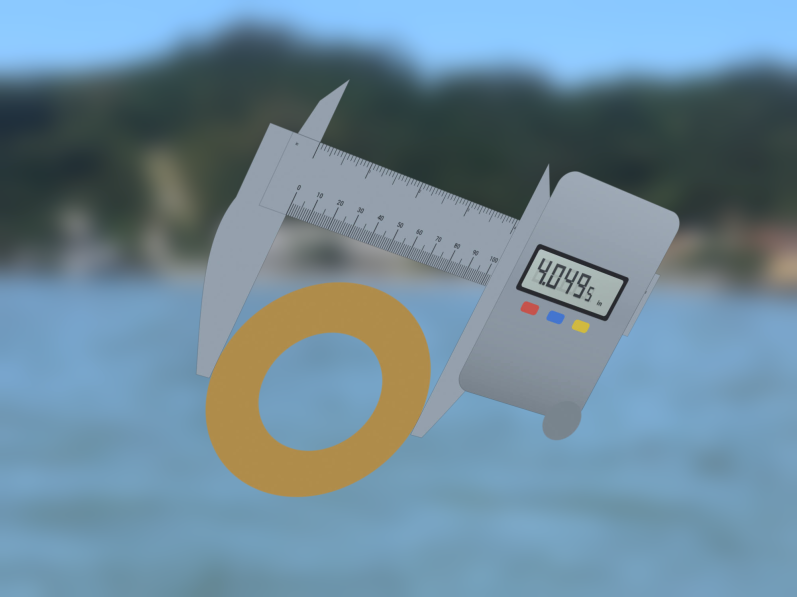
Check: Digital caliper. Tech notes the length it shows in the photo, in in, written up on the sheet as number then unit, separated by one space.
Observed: 4.0495 in
